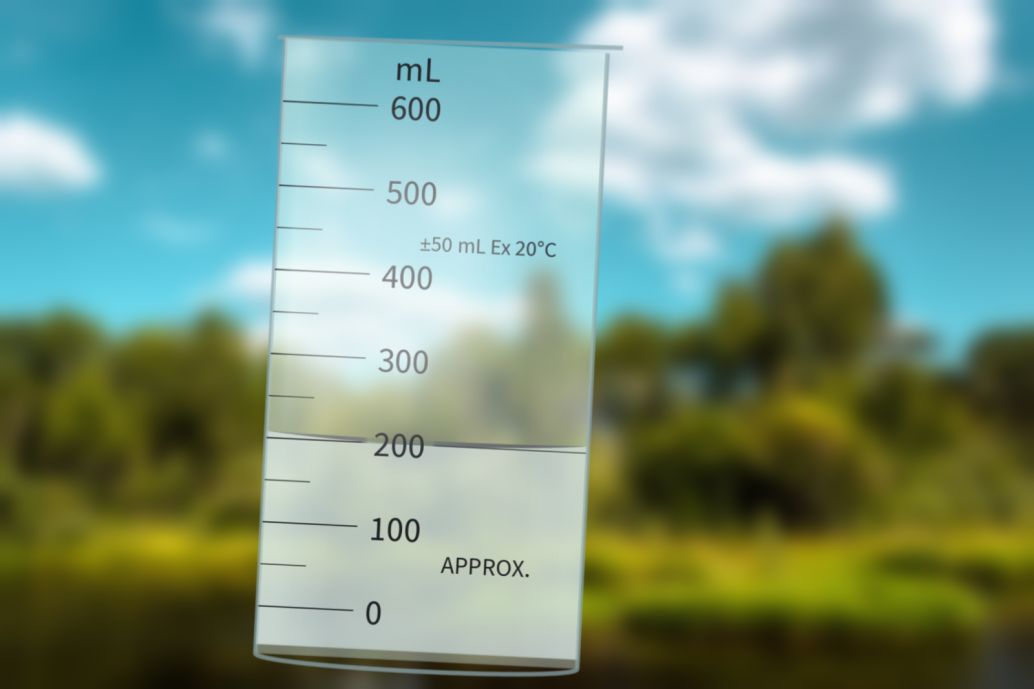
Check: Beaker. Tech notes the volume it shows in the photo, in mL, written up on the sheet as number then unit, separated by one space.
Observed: 200 mL
